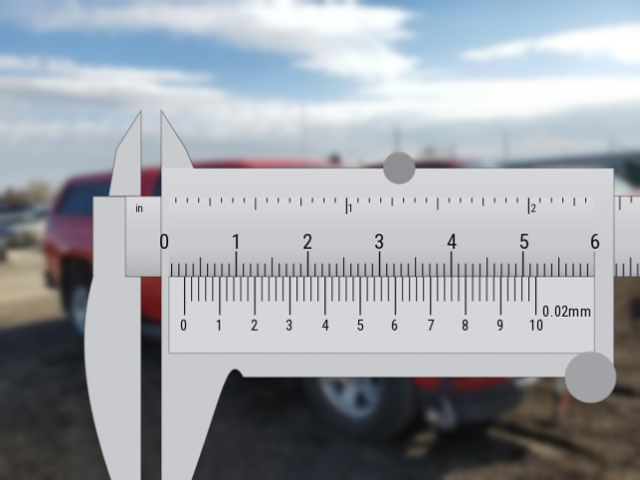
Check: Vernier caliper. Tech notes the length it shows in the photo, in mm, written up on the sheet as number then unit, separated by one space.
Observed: 2.8 mm
